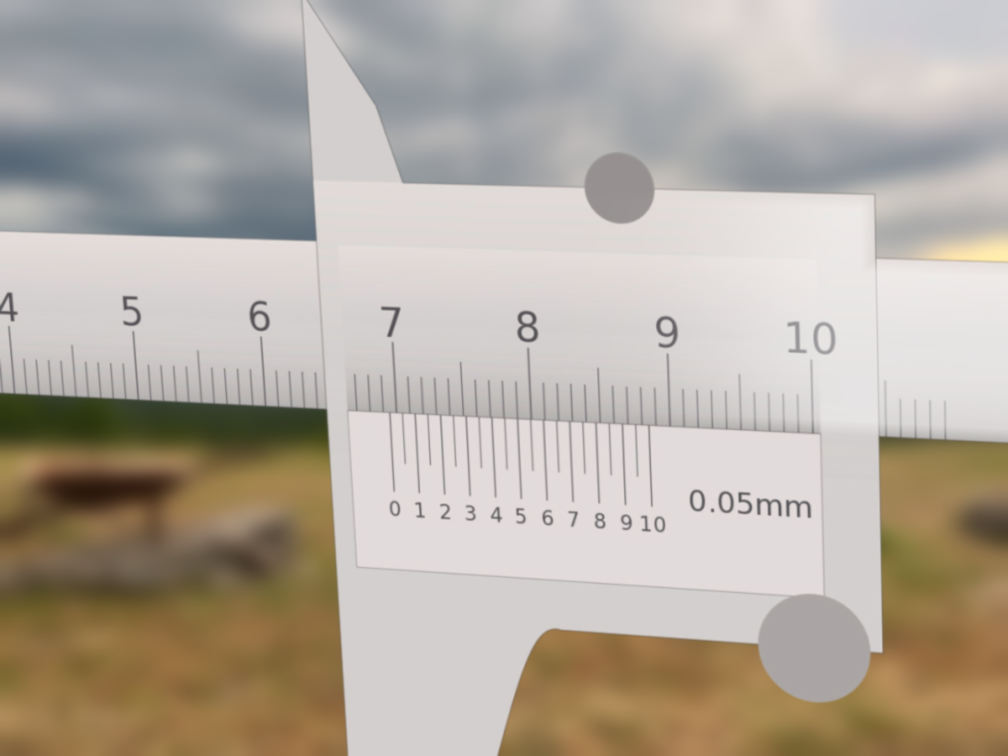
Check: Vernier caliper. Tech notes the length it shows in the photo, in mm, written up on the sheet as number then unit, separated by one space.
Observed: 69.5 mm
